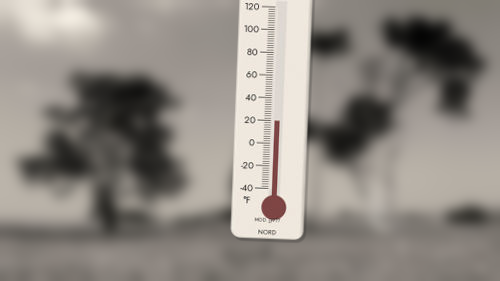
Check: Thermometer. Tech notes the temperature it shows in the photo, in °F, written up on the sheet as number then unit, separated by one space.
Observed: 20 °F
